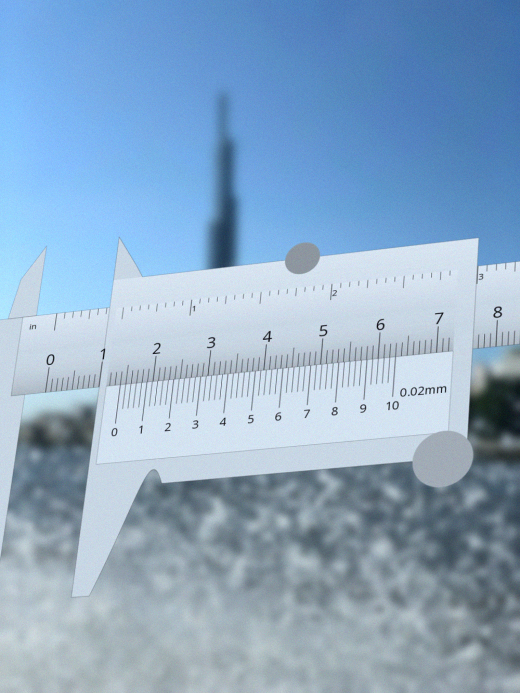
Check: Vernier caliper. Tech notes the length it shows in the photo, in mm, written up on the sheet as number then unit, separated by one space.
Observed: 14.0 mm
